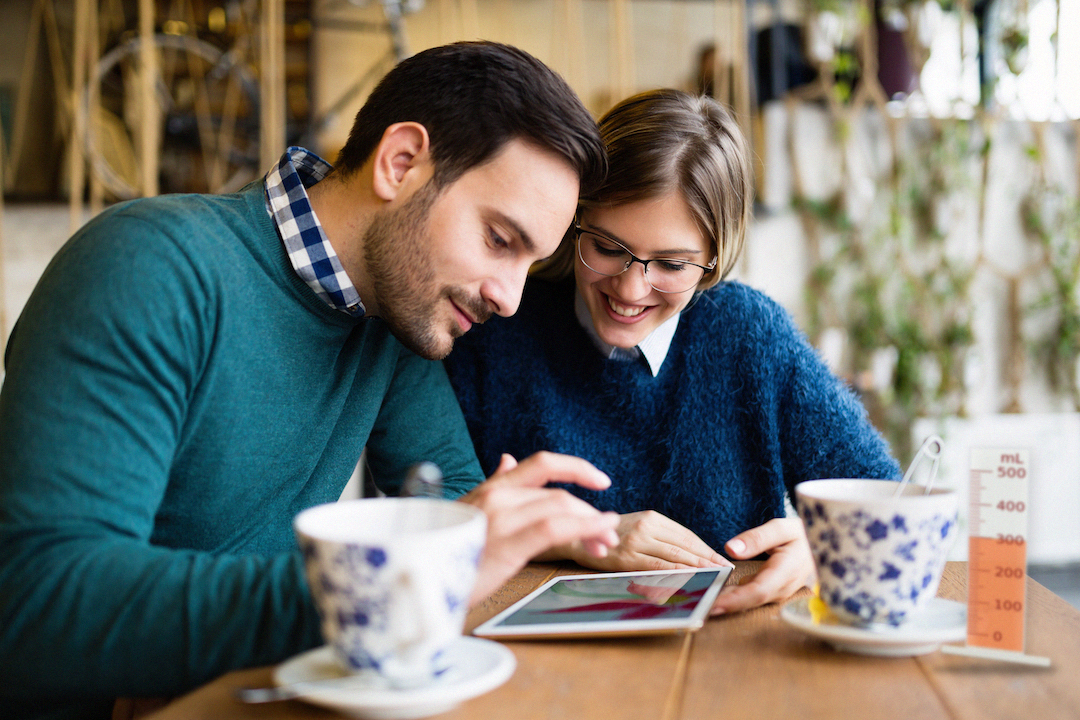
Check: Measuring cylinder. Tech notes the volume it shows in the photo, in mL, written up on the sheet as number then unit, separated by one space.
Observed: 300 mL
